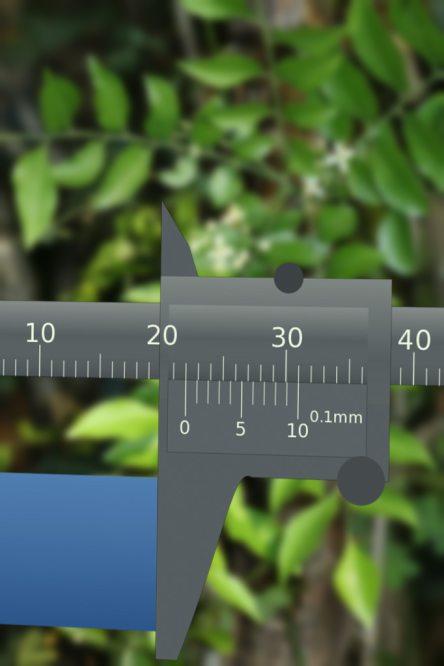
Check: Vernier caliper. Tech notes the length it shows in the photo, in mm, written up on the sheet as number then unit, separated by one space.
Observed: 22.0 mm
